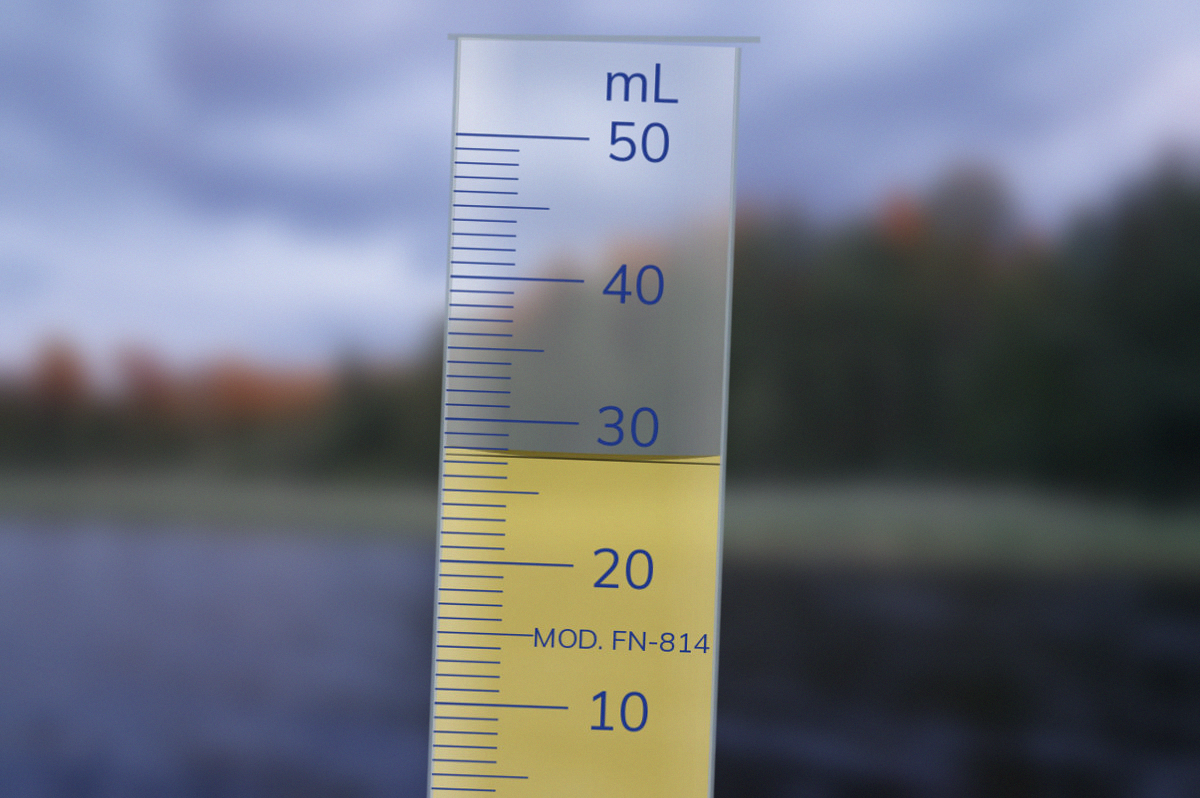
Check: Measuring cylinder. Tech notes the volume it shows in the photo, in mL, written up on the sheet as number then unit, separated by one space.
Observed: 27.5 mL
